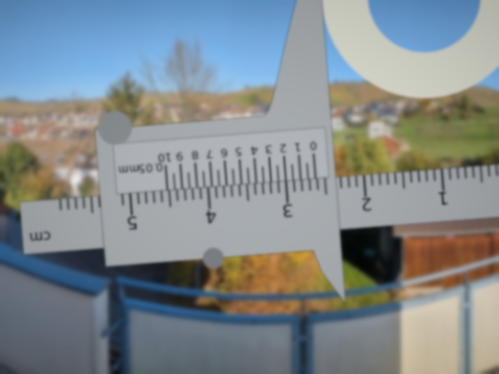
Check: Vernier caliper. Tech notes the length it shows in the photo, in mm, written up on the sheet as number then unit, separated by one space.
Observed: 26.2 mm
